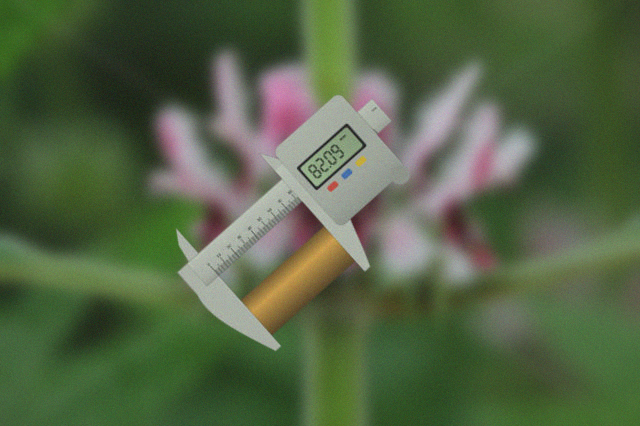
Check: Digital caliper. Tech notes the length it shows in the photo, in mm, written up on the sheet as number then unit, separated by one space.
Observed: 82.09 mm
